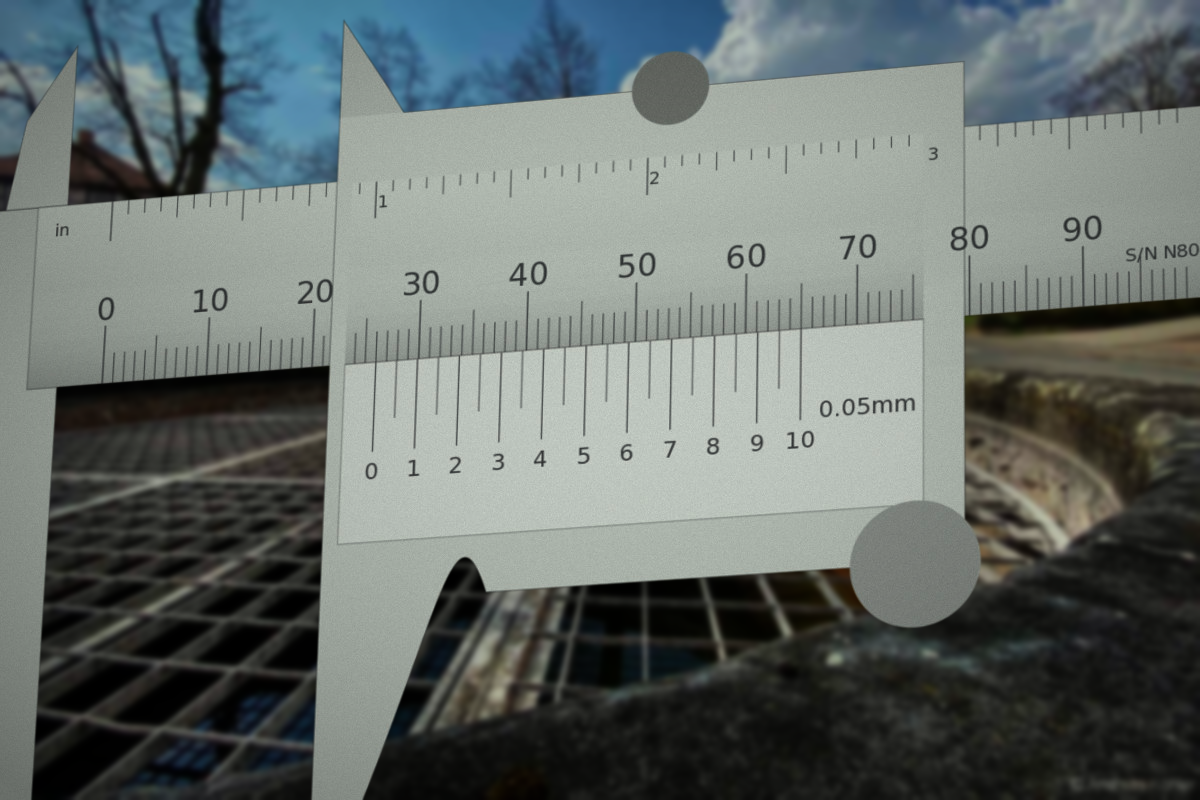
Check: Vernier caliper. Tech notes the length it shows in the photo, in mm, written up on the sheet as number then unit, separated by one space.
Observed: 26.0 mm
